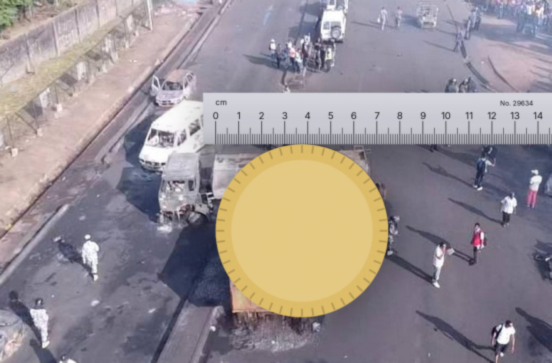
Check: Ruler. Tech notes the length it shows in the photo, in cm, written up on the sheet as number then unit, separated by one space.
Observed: 7.5 cm
